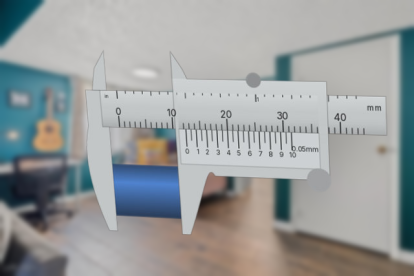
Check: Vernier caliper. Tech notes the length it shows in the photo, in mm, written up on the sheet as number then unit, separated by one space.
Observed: 12.4 mm
